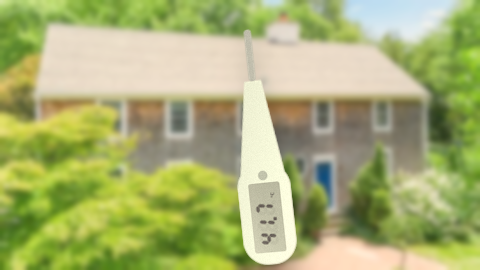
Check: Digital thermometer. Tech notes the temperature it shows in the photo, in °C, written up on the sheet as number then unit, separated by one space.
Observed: 41.7 °C
